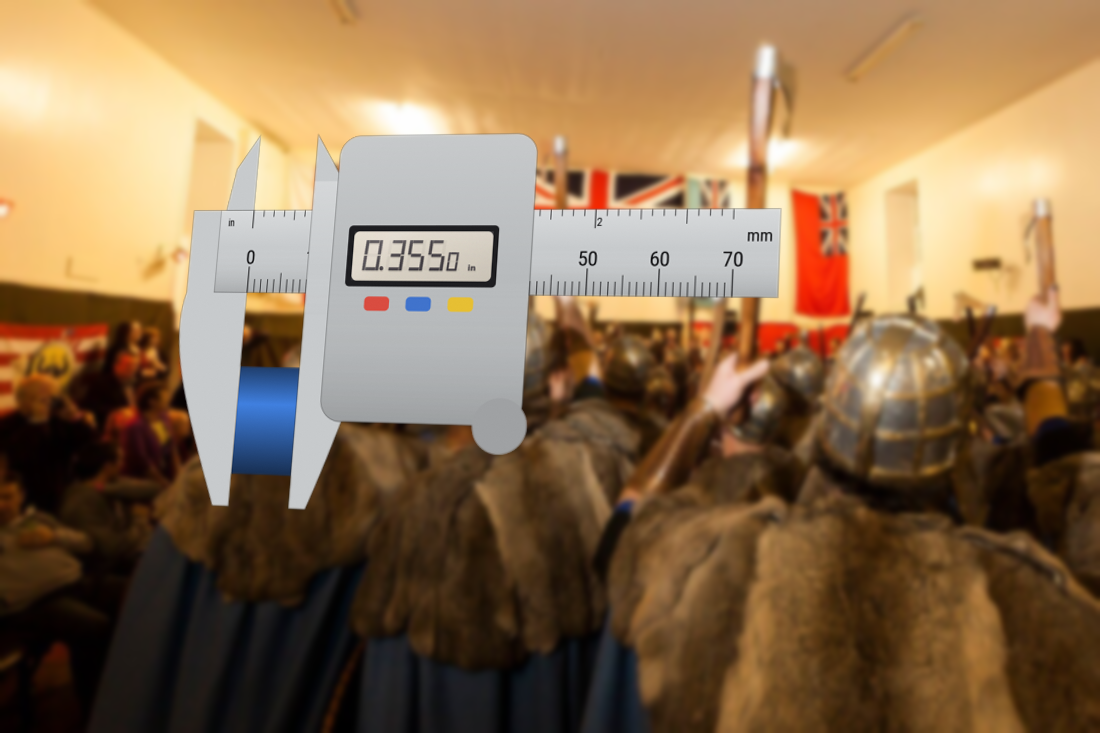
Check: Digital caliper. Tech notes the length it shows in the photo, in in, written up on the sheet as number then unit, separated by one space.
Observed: 0.3550 in
